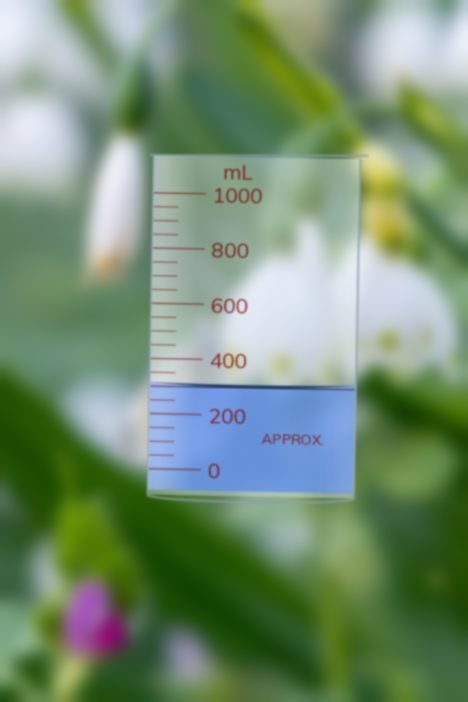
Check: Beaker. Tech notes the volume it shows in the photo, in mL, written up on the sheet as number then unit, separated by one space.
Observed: 300 mL
